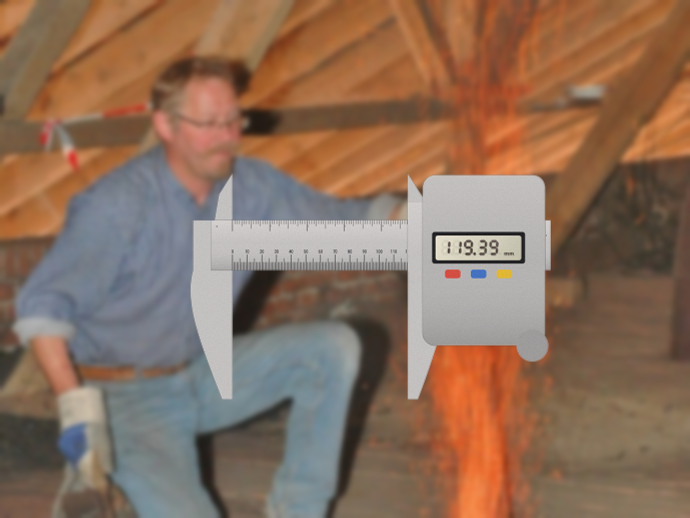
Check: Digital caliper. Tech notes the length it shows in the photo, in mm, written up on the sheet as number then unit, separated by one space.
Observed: 119.39 mm
